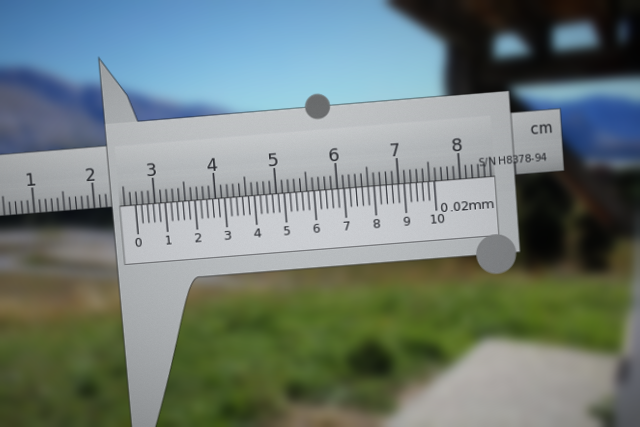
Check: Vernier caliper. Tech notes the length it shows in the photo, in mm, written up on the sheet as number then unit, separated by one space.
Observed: 26.8 mm
